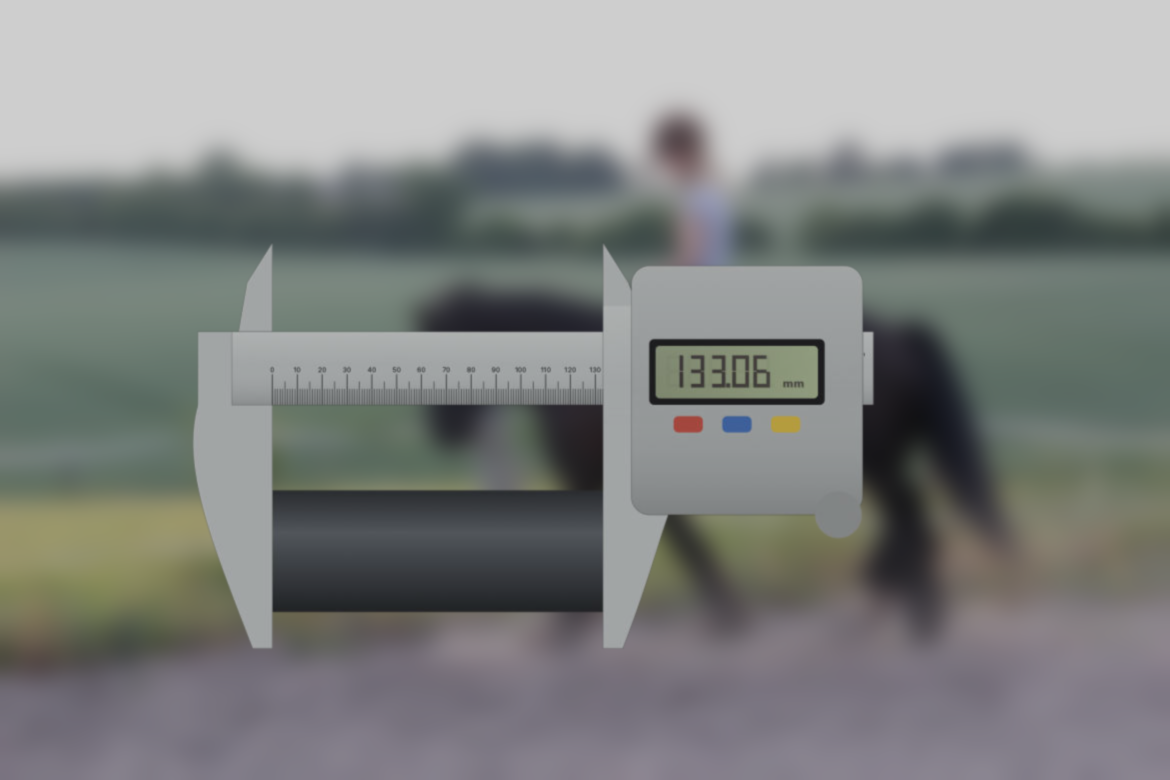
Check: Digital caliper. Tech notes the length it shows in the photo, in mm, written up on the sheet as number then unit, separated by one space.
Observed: 133.06 mm
